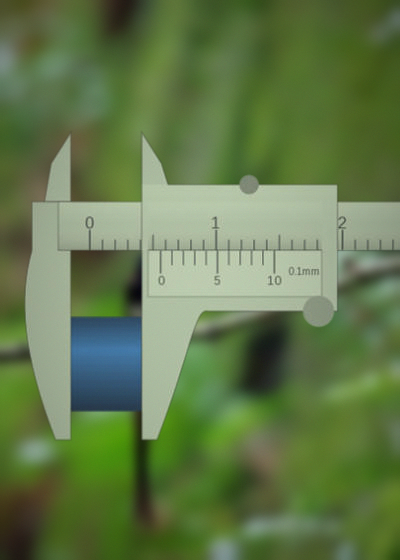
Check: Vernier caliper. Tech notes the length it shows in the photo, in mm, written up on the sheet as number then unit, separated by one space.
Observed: 5.6 mm
